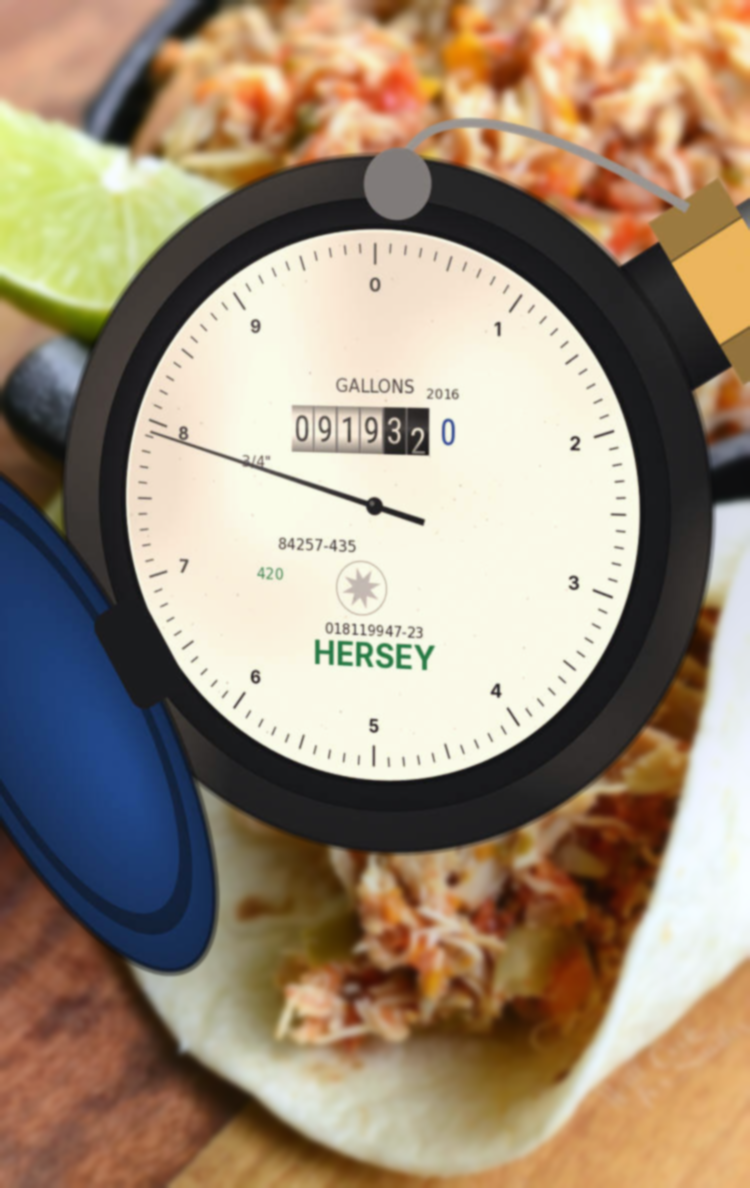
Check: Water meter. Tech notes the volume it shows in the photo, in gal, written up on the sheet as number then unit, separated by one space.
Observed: 919317.9 gal
